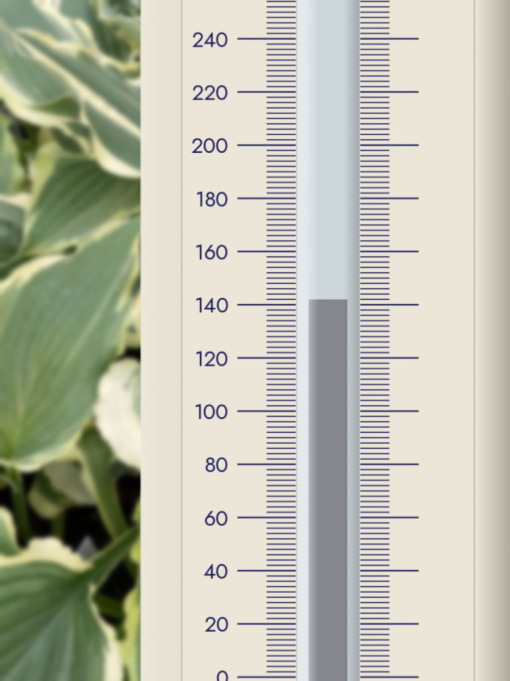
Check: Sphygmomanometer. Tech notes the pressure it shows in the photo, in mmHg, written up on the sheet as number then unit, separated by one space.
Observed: 142 mmHg
